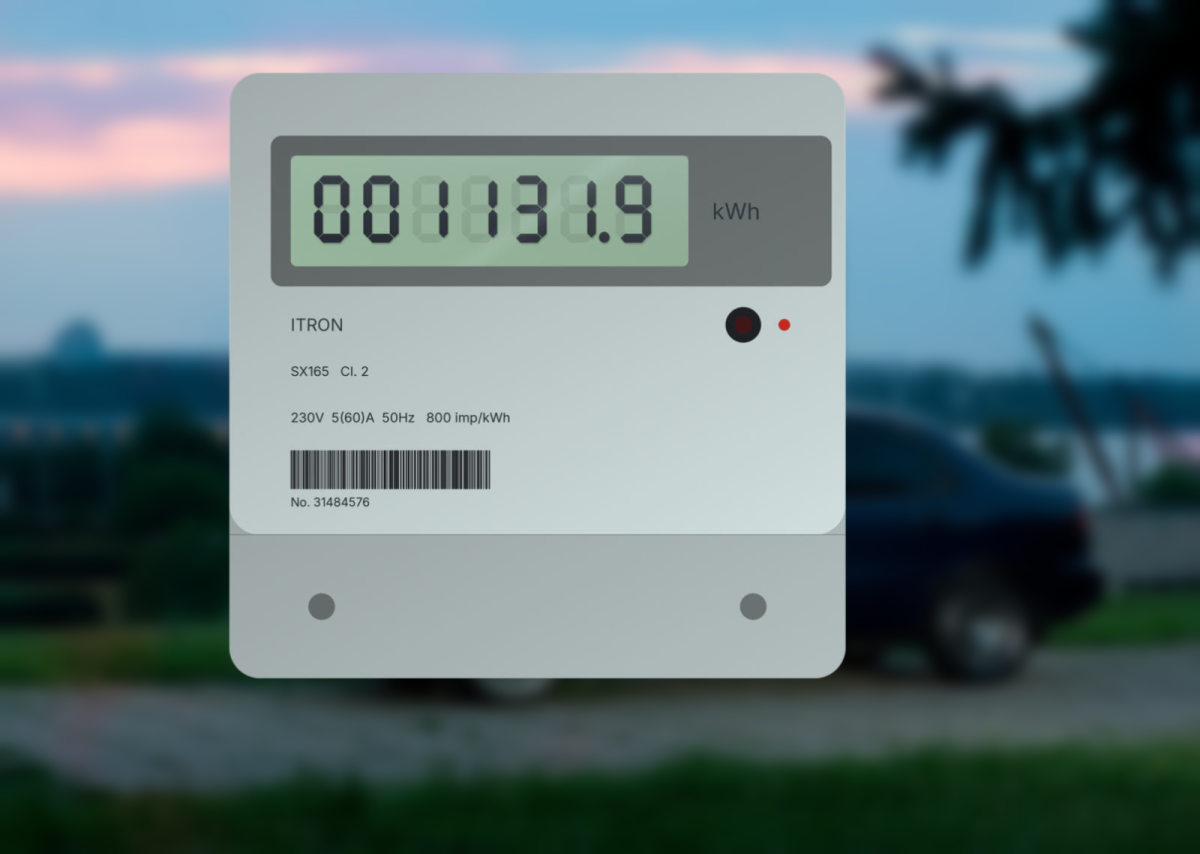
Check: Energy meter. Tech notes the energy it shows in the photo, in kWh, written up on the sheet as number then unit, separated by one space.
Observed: 1131.9 kWh
